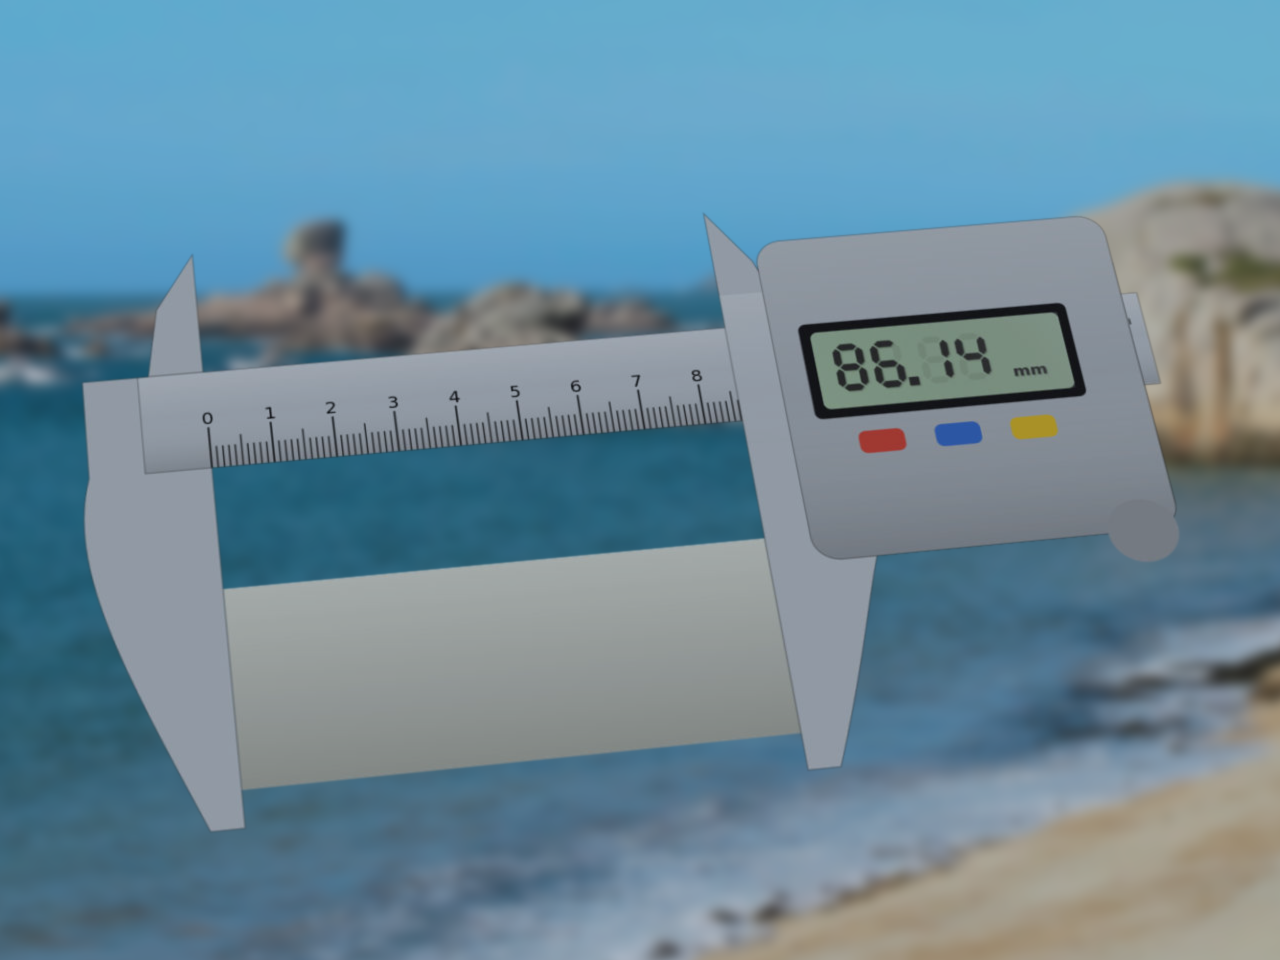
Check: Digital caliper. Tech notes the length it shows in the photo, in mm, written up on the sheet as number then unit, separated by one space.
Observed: 86.14 mm
